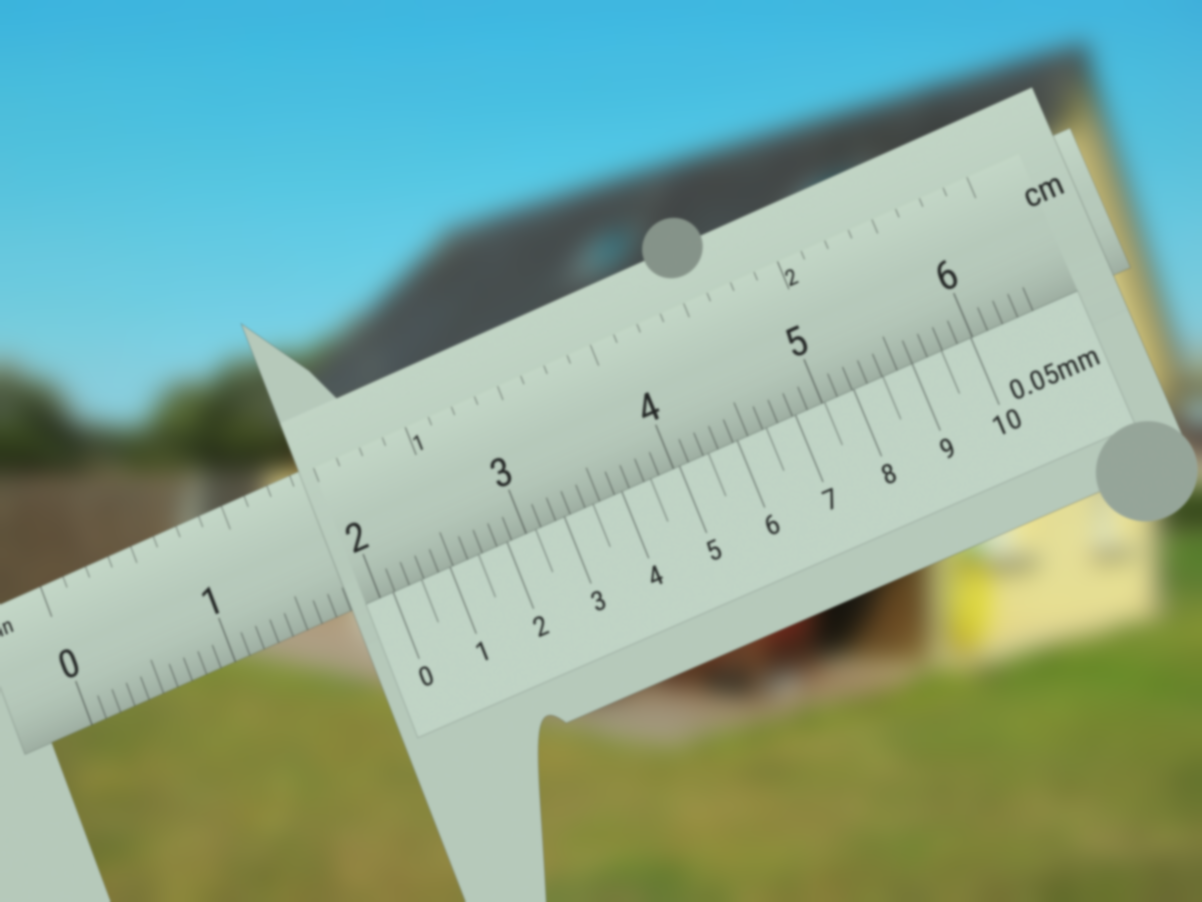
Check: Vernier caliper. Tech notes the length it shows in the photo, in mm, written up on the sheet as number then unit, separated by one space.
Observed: 20.9 mm
